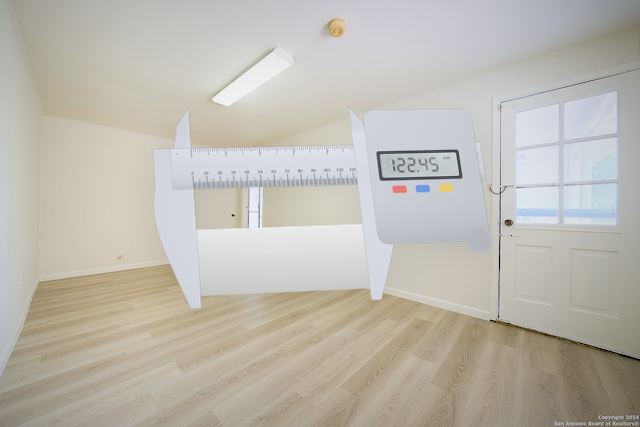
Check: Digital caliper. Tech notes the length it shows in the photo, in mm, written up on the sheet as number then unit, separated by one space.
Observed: 122.45 mm
